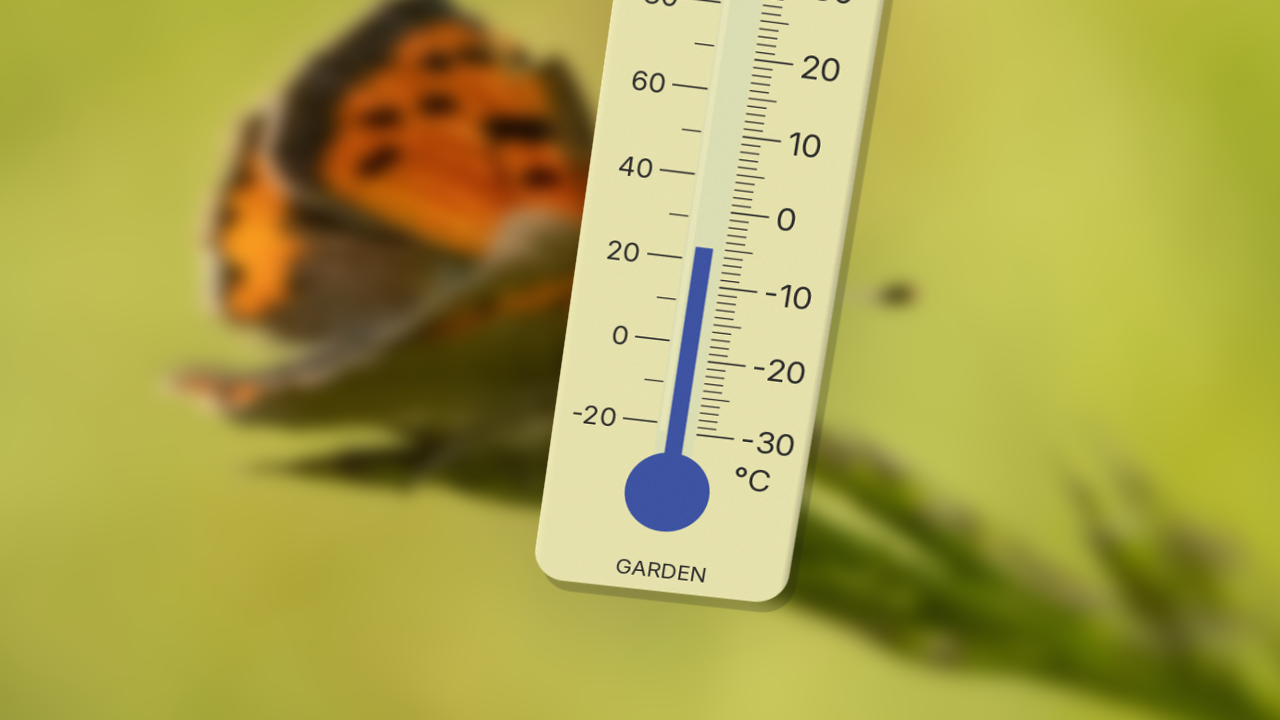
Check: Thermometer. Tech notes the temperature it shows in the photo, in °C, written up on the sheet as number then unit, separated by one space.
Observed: -5 °C
